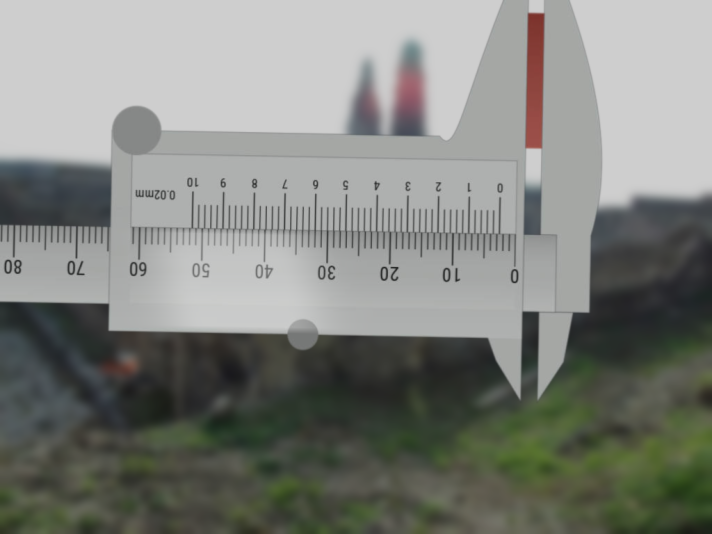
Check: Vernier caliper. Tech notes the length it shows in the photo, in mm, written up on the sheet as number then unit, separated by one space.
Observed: 2.6 mm
